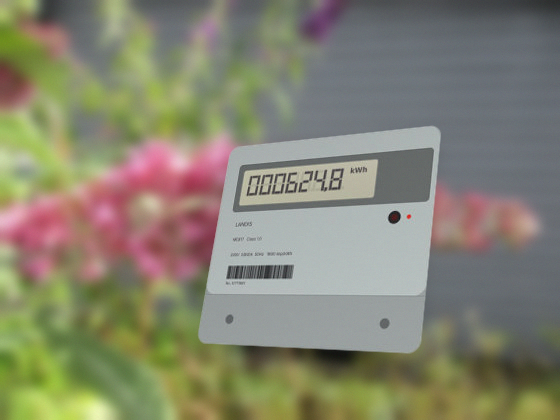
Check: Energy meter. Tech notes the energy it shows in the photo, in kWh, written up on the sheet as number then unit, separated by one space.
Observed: 624.8 kWh
